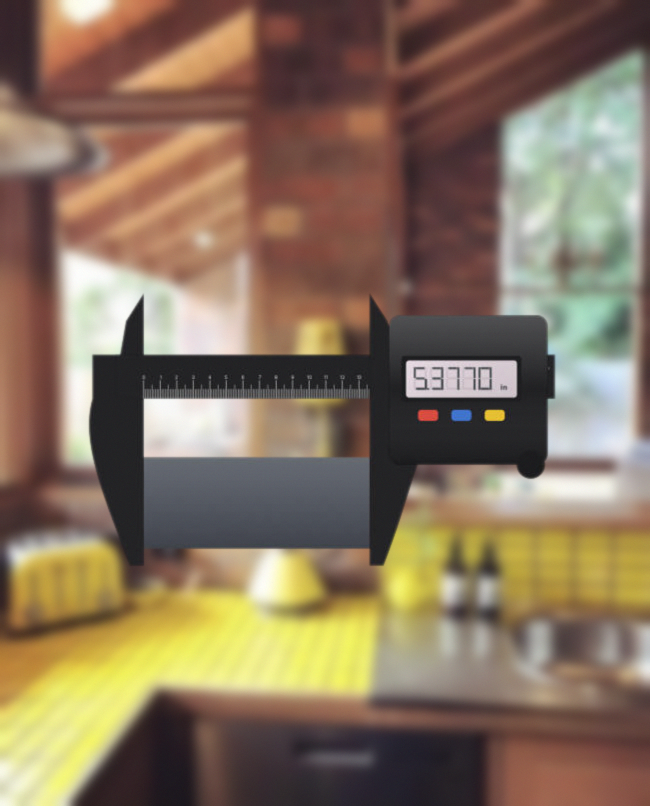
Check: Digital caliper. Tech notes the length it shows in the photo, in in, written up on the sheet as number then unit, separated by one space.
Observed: 5.3770 in
